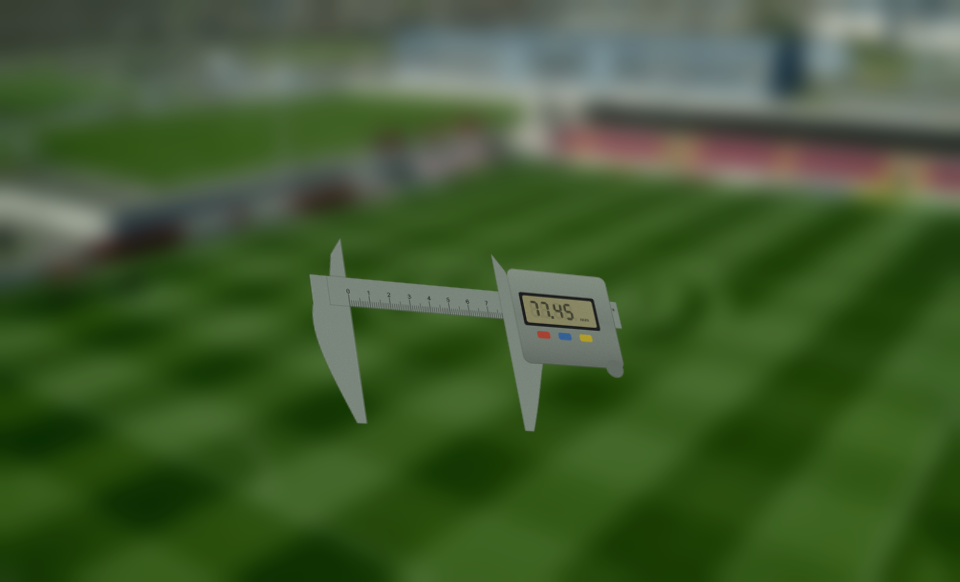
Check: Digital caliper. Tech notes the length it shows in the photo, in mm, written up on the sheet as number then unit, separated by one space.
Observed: 77.45 mm
